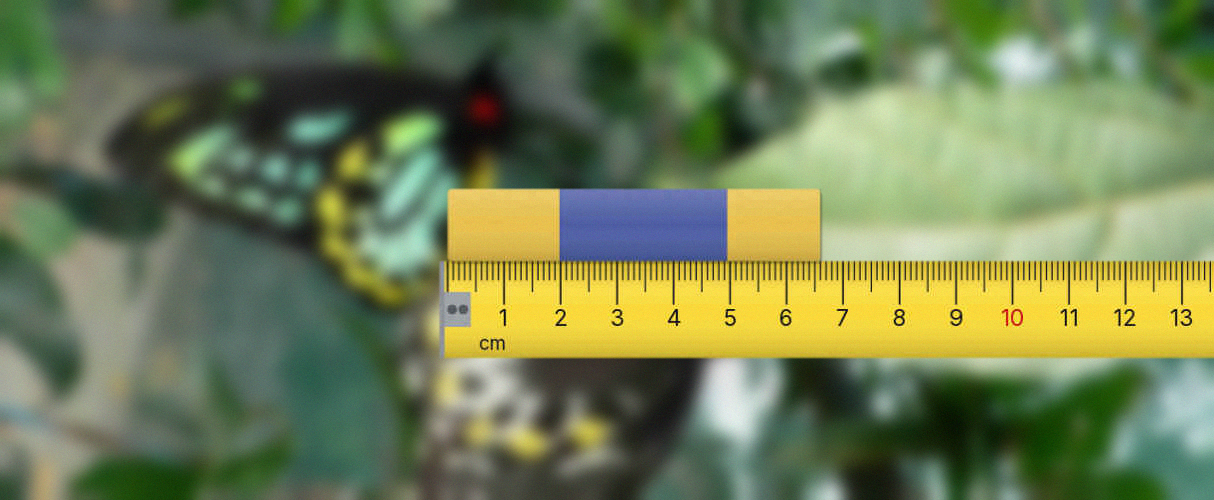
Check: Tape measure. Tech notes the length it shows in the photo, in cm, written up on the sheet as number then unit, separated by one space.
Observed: 6.6 cm
